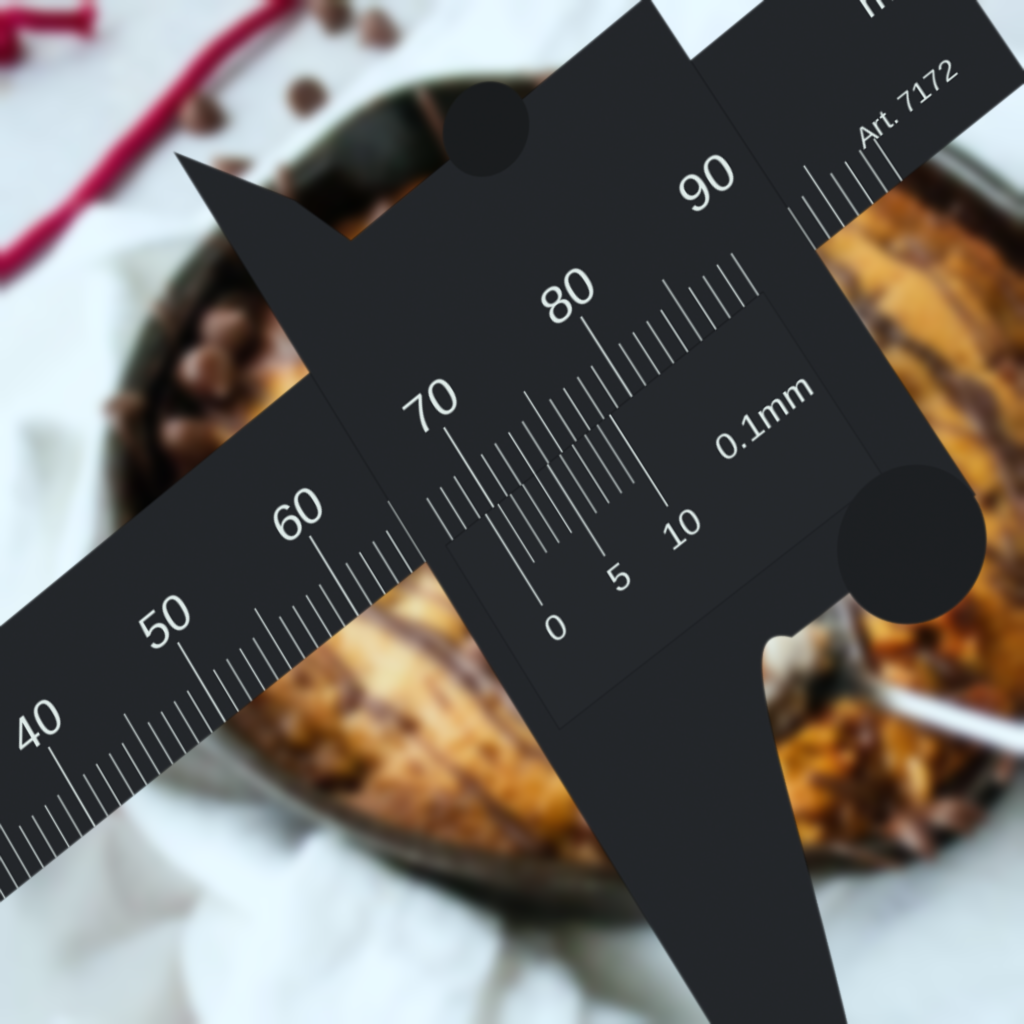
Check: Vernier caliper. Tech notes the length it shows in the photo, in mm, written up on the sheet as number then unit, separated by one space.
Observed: 69.4 mm
